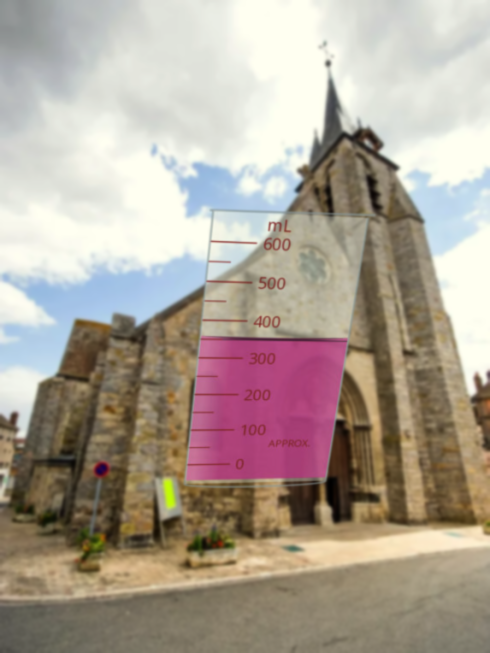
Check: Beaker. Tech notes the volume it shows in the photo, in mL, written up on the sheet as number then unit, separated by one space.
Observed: 350 mL
